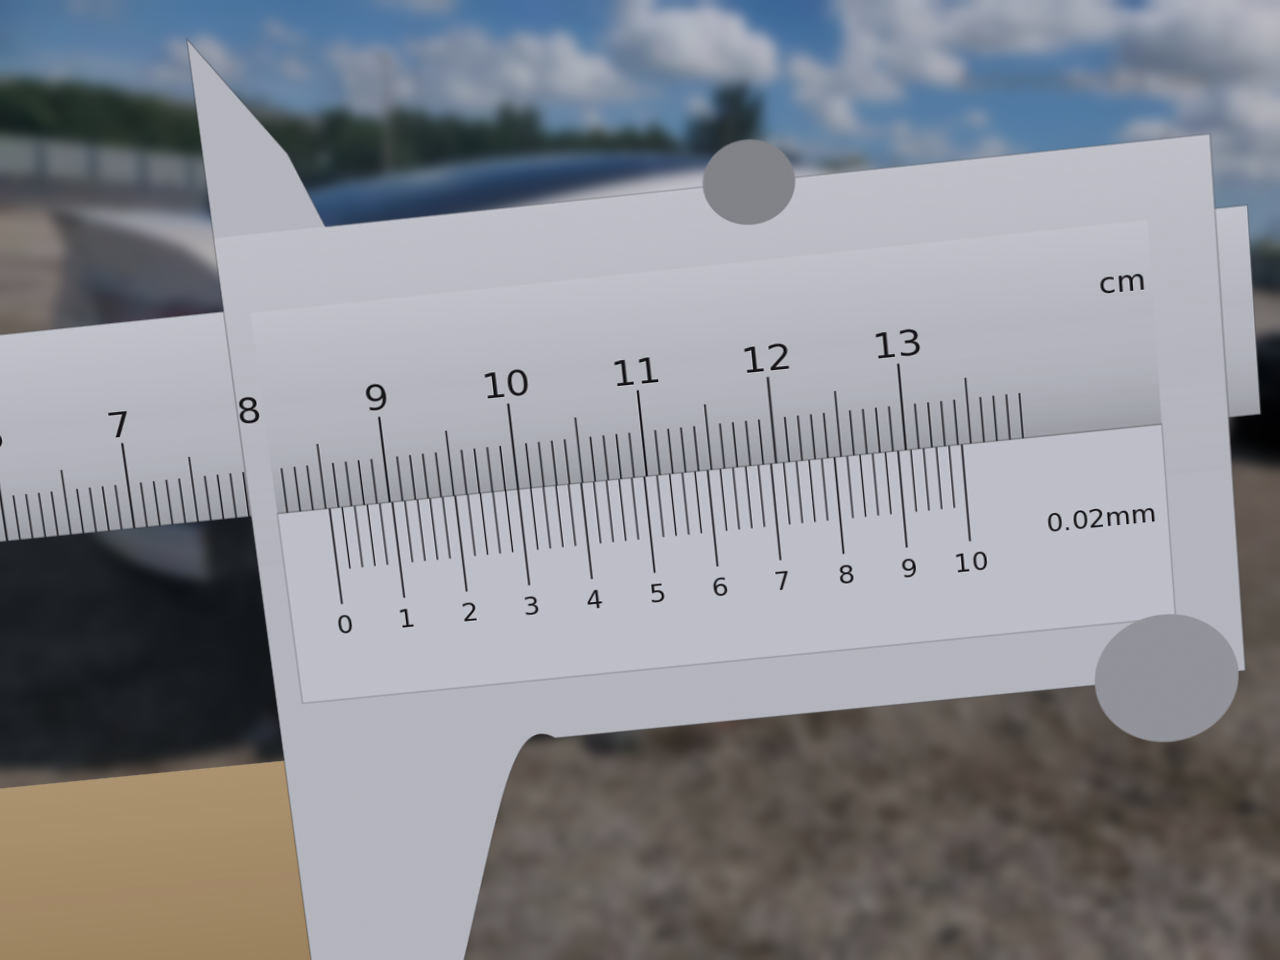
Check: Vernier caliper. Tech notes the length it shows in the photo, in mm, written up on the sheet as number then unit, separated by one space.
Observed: 85.3 mm
